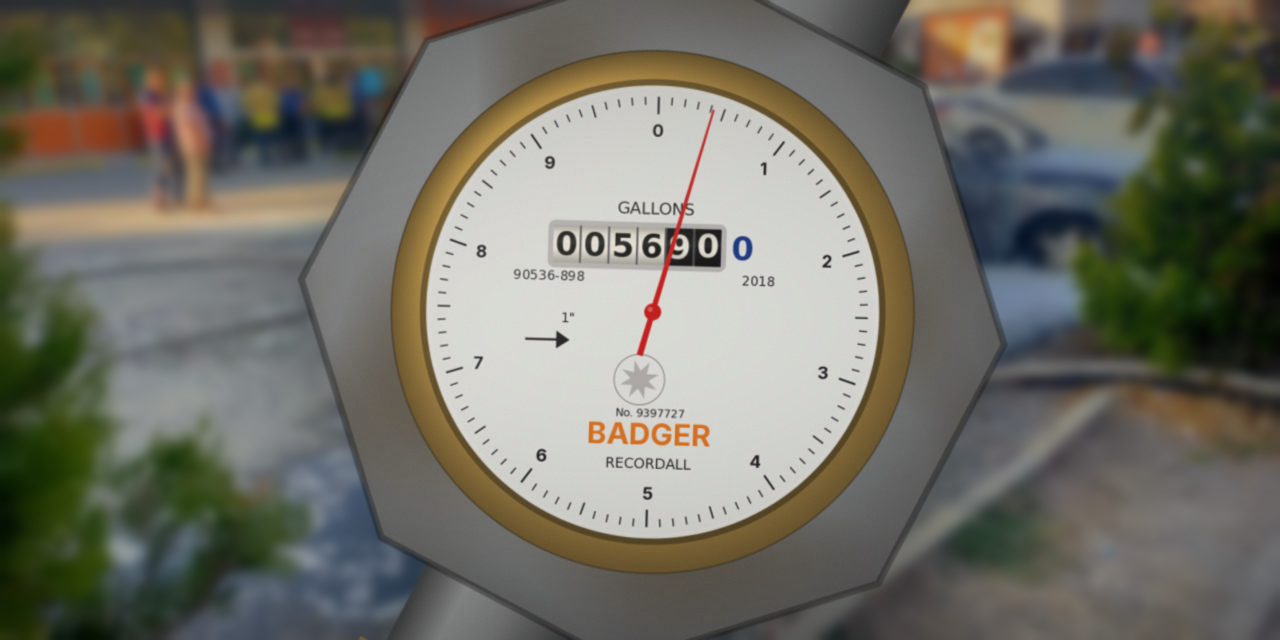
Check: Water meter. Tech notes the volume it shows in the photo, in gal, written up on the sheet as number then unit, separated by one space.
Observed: 56900.4 gal
